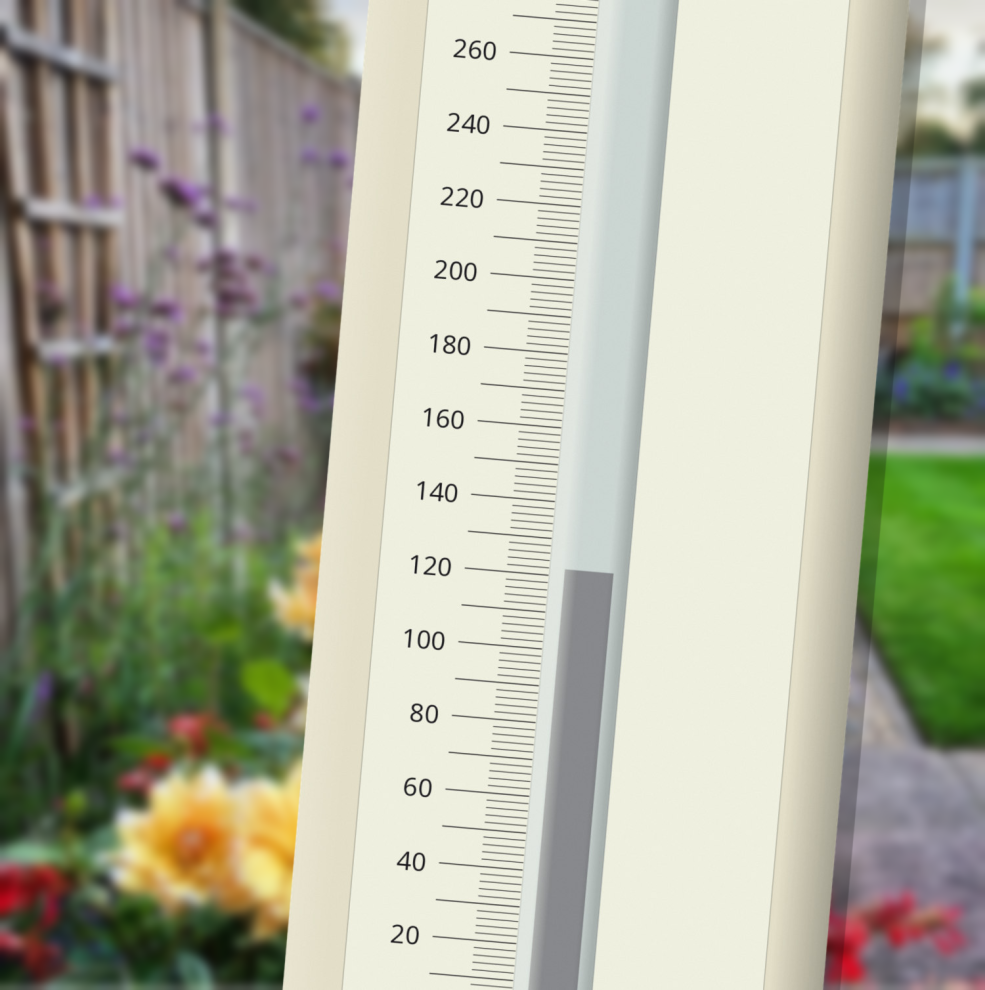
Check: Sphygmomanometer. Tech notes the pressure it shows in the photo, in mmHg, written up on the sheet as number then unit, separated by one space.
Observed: 122 mmHg
